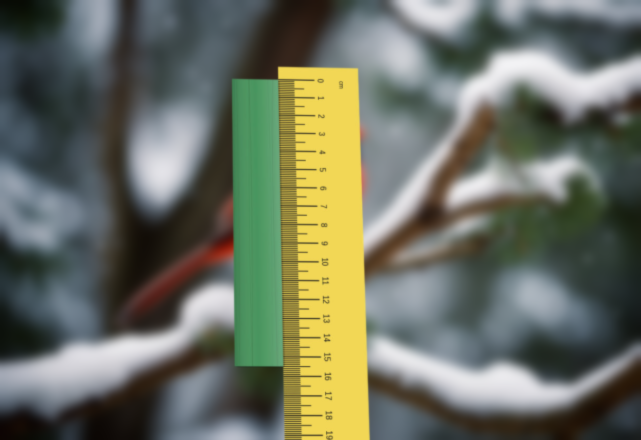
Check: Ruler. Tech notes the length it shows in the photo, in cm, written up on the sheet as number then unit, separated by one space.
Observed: 15.5 cm
